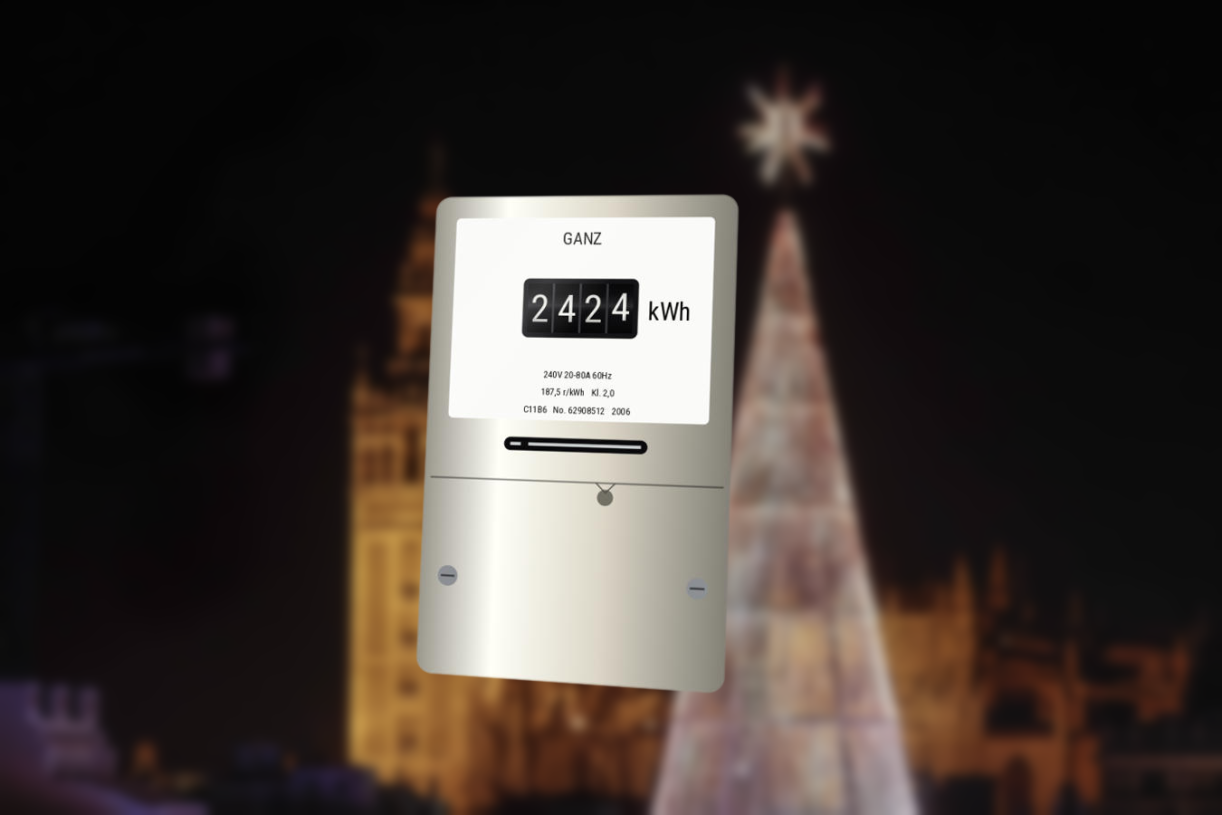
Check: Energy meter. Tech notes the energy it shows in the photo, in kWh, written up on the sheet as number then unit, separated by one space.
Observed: 2424 kWh
